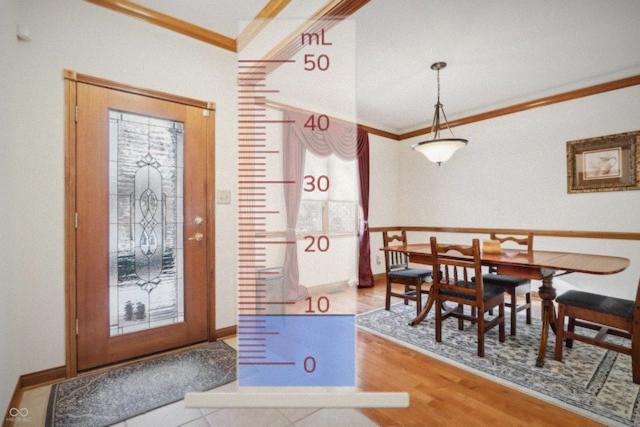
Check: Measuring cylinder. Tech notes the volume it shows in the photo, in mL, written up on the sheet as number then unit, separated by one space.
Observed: 8 mL
